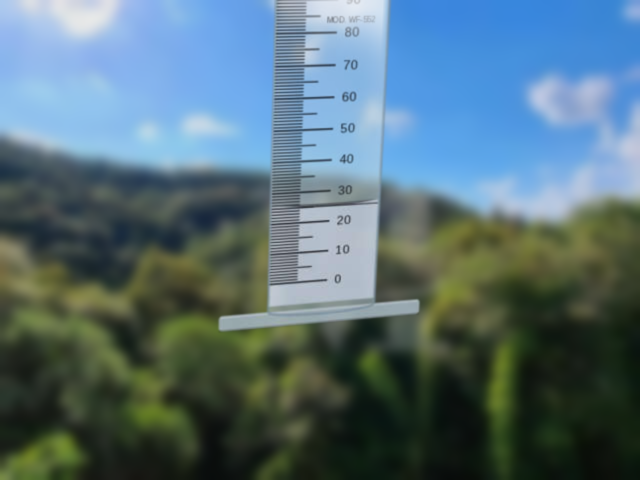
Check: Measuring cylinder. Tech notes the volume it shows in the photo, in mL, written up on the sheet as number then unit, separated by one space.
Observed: 25 mL
